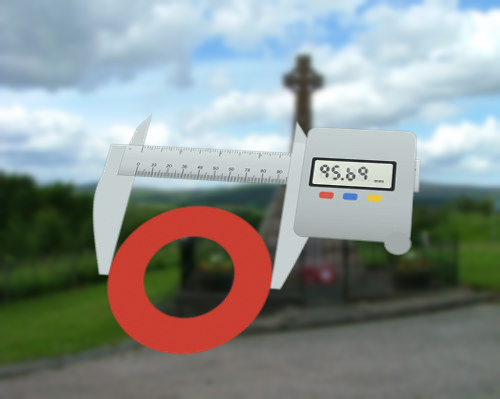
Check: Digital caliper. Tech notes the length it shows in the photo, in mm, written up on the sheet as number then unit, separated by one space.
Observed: 95.69 mm
